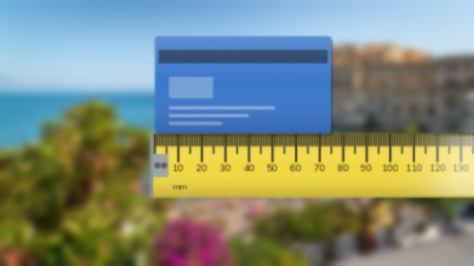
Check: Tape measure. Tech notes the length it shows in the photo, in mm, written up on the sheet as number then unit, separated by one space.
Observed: 75 mm
